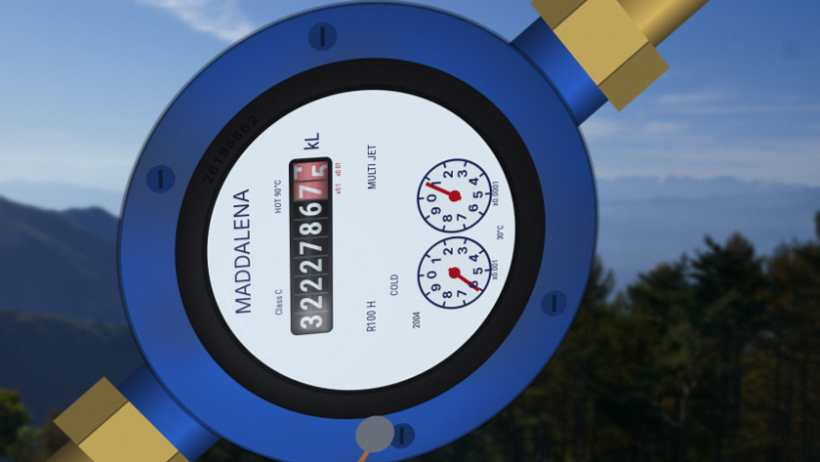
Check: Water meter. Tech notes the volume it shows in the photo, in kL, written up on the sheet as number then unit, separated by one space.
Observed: 3222786.7460 kL
